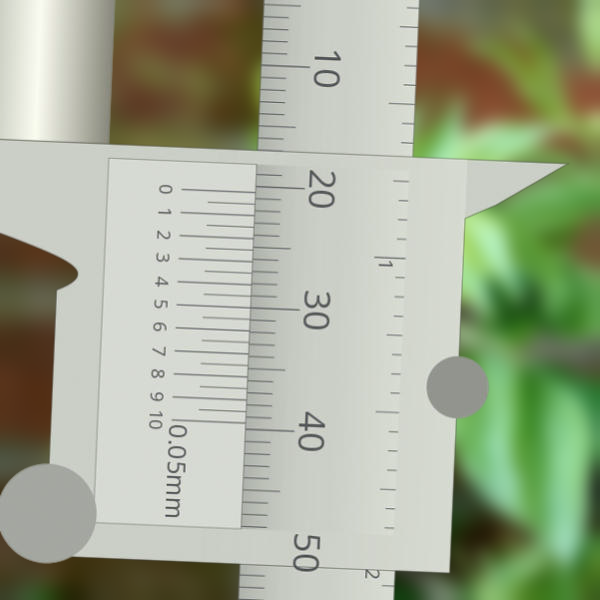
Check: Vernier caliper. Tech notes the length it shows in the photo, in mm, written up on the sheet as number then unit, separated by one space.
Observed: 20.5 mm
